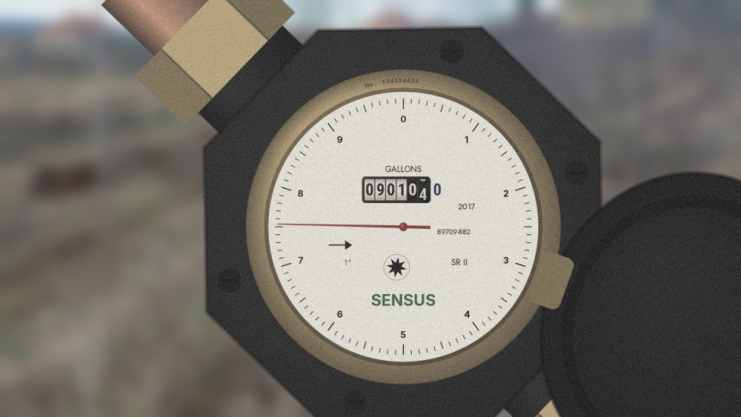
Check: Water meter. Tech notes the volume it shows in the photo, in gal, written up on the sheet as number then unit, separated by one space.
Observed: 901037.5 gal
